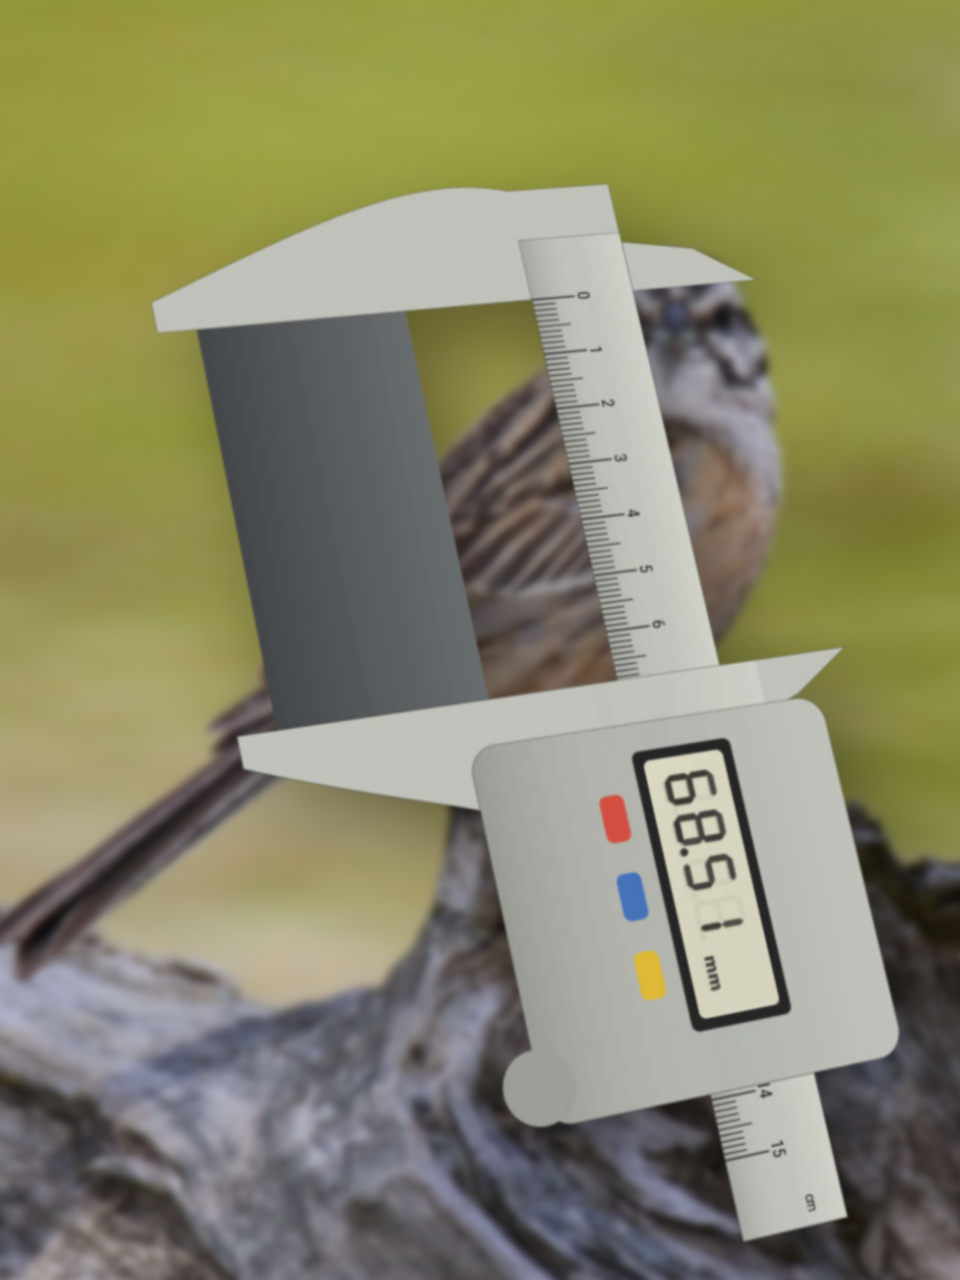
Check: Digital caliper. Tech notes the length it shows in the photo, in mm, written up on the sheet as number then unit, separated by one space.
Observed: 68.51 mm
